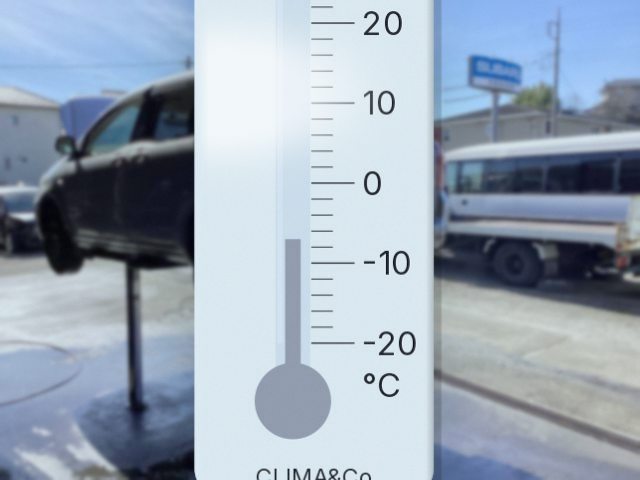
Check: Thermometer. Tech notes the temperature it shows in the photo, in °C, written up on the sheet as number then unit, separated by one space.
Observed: -7 °C
